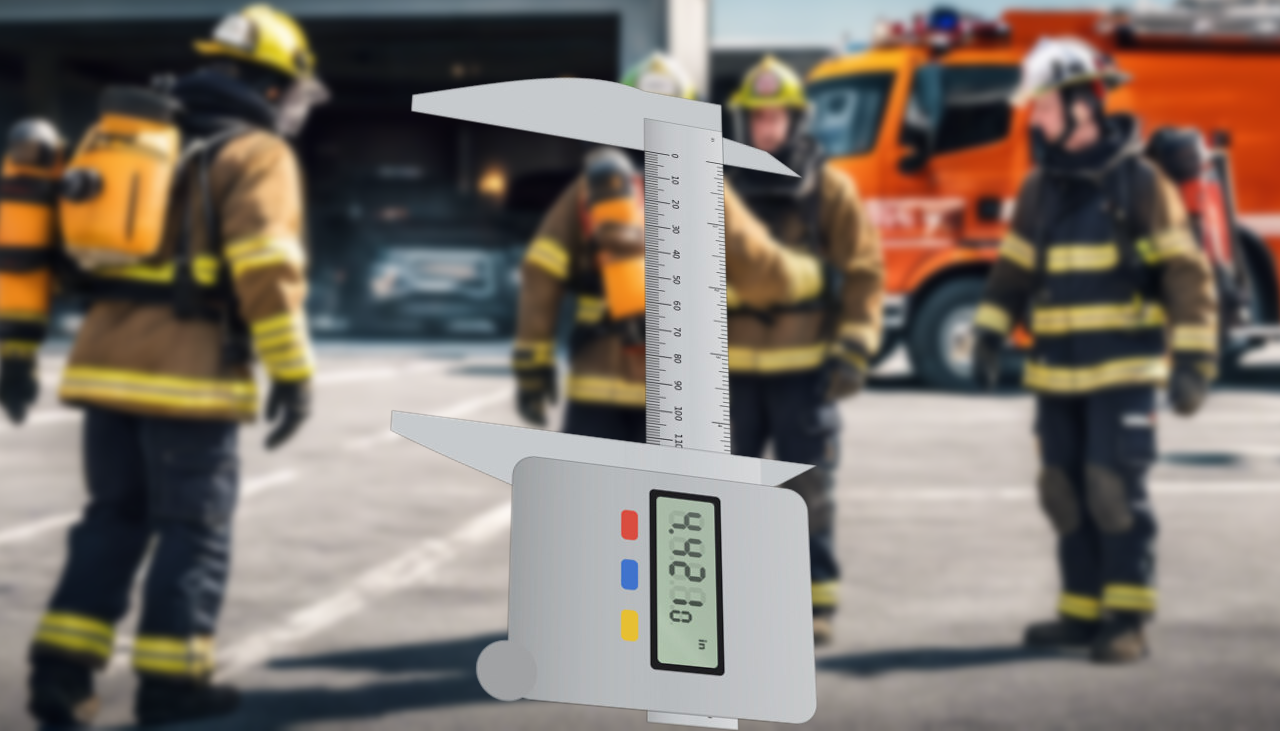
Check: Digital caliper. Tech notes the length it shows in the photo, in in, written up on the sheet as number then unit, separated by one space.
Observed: 4.4210 in
